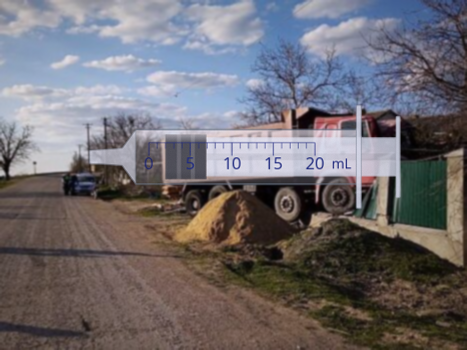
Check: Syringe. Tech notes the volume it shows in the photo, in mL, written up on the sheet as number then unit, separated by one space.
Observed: 2 mL
